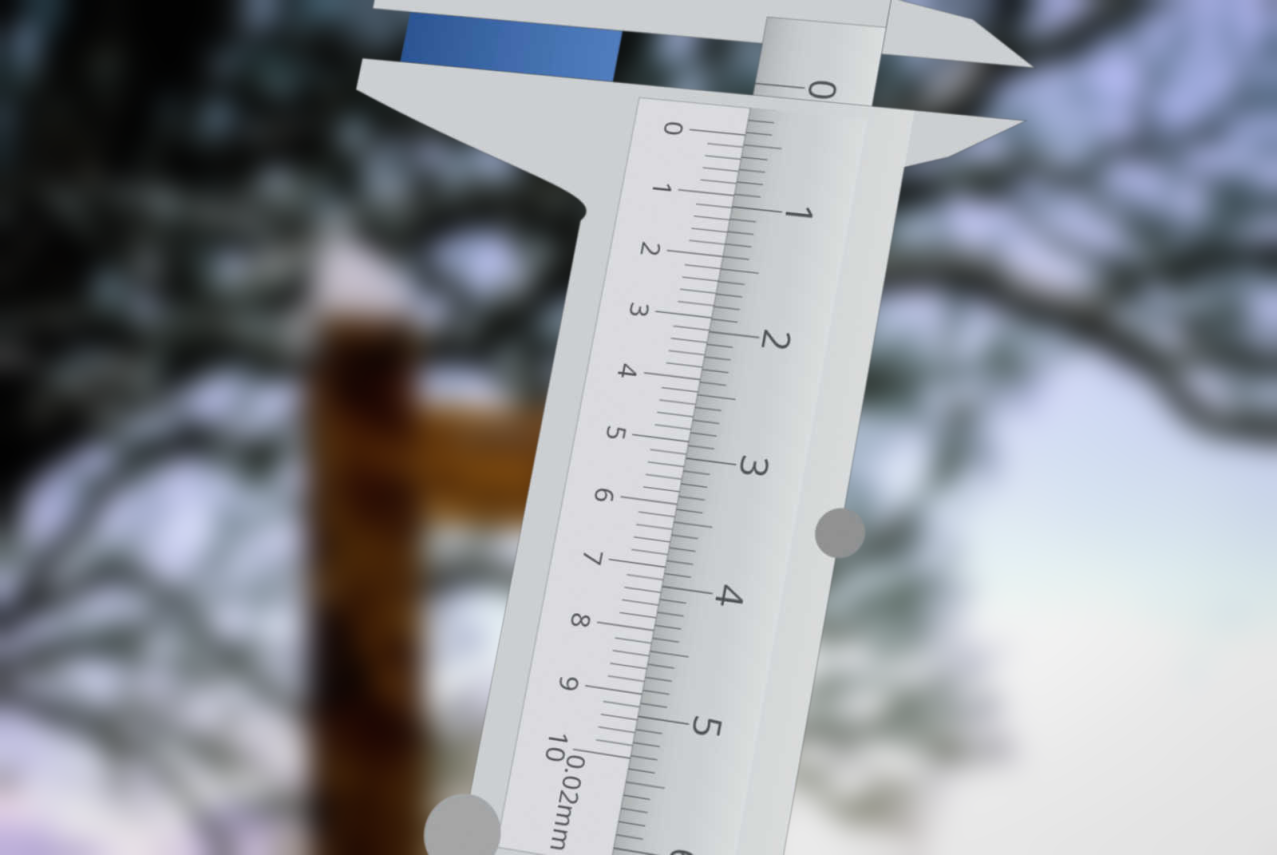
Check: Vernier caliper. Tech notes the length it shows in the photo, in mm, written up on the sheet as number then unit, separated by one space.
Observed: 4.2 mm
